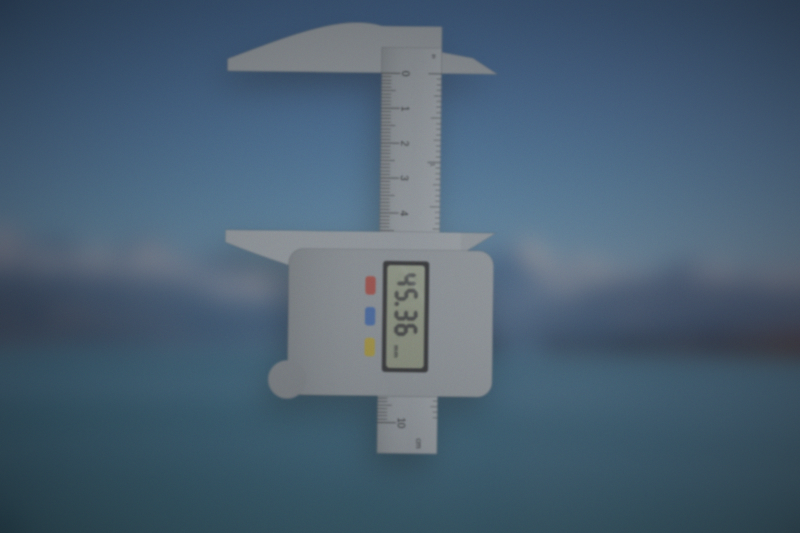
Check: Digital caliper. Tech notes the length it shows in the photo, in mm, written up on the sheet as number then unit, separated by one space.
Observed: 45.36 mm
